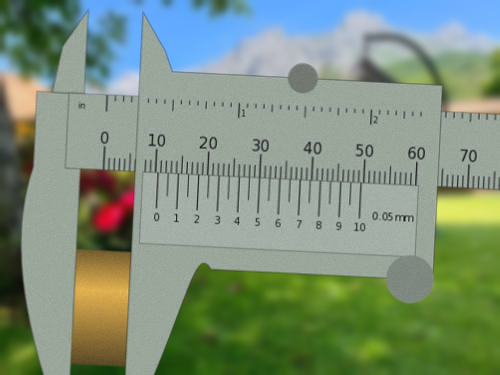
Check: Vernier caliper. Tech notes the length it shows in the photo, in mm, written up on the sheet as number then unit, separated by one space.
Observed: 10.5 mm
